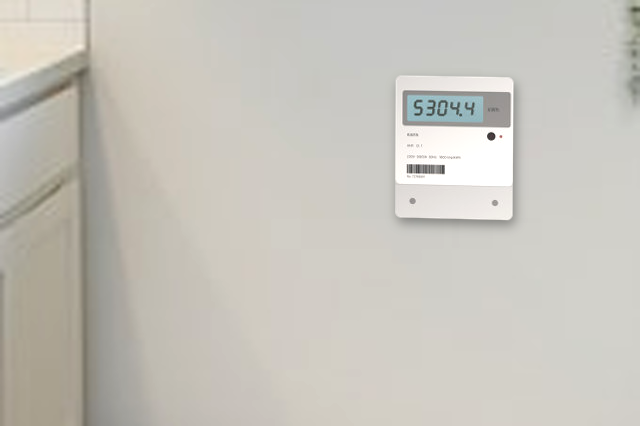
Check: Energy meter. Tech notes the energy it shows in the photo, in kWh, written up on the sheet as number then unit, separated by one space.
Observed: 5304.4 kWh
